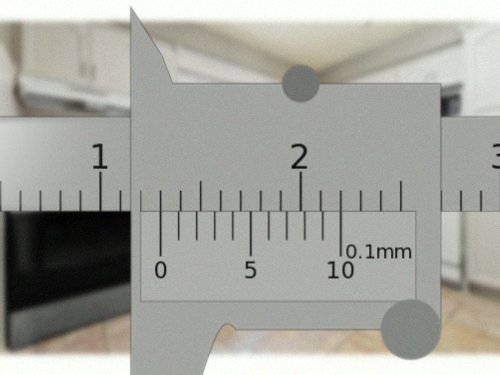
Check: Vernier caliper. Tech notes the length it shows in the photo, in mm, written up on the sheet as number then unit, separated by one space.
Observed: 13.0 mm
